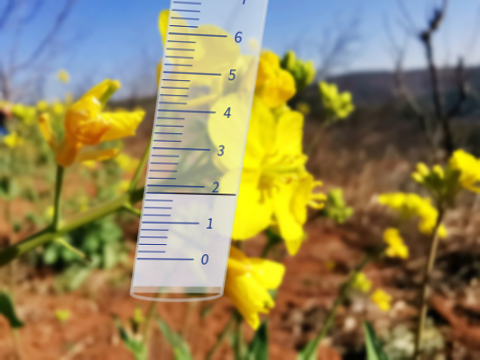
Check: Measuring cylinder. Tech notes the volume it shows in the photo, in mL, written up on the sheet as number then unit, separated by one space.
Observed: 1.8 mL
